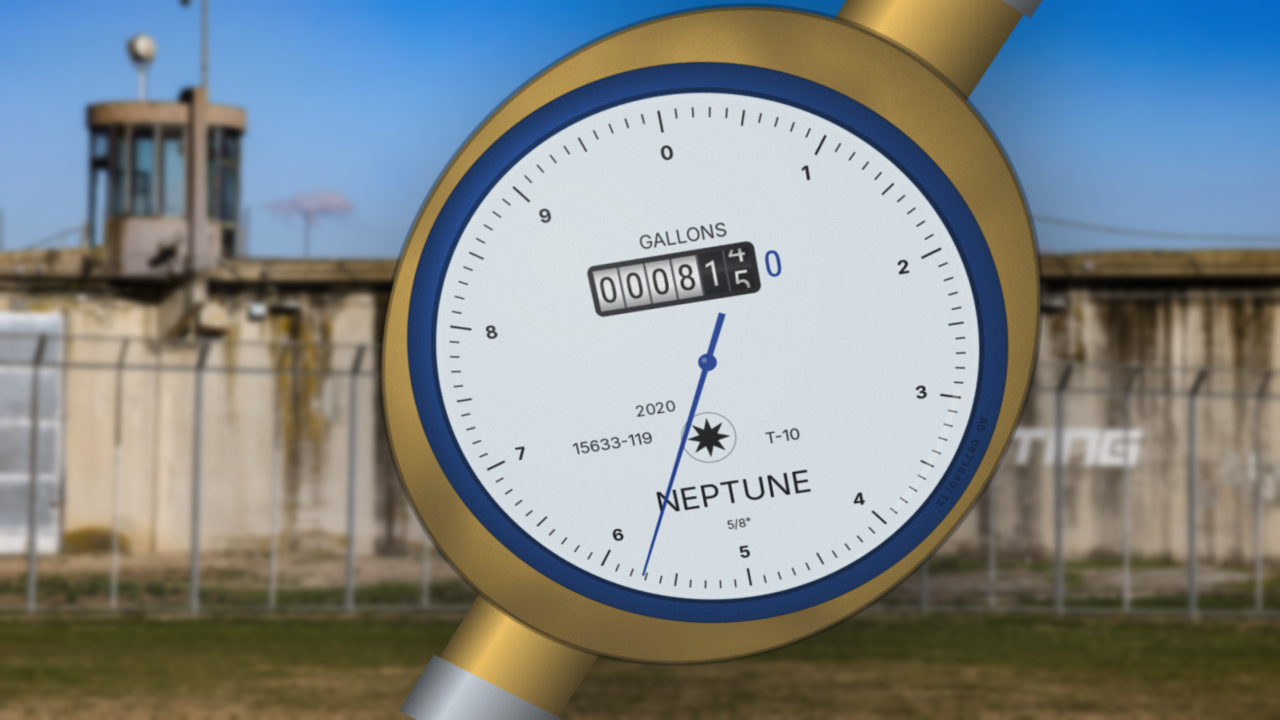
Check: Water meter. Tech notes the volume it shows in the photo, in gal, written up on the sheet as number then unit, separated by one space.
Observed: 8145.7 gal
